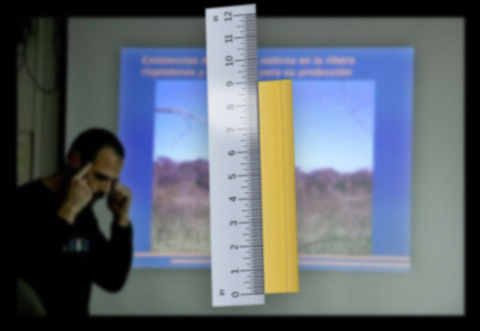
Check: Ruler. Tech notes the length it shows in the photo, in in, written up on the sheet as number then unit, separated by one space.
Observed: 9 in
